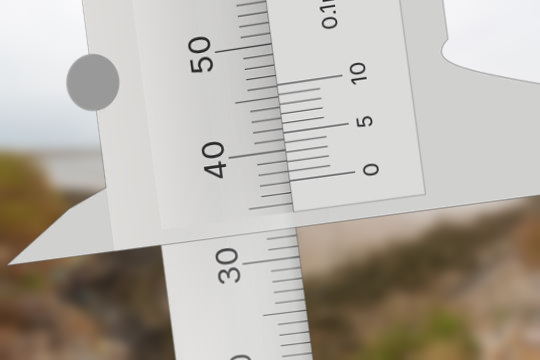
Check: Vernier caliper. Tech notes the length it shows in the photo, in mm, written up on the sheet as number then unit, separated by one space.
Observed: 37.1 mm
